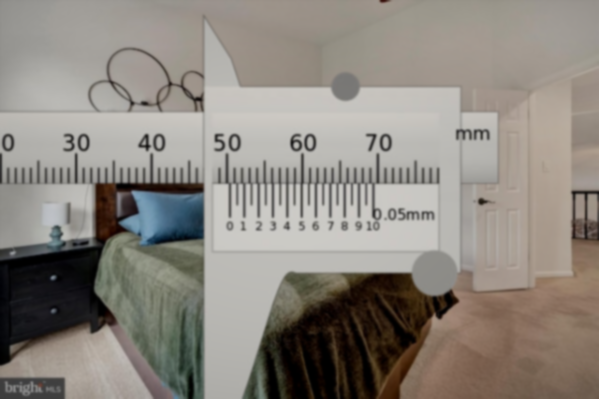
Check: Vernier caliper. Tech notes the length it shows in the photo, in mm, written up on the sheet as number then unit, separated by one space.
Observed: 50.4 mm
